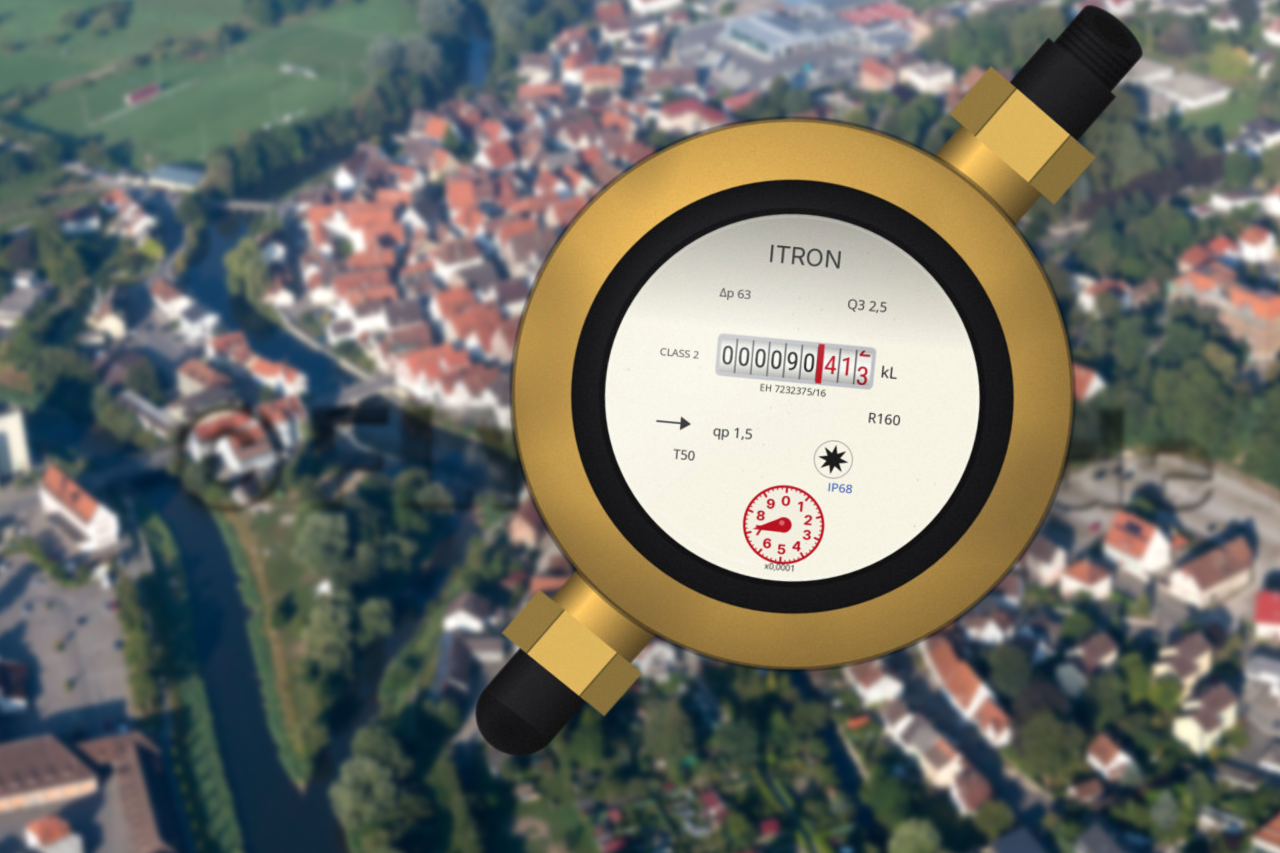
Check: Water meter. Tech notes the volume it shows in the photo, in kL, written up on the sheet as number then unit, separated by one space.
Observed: 90.4127 kL
